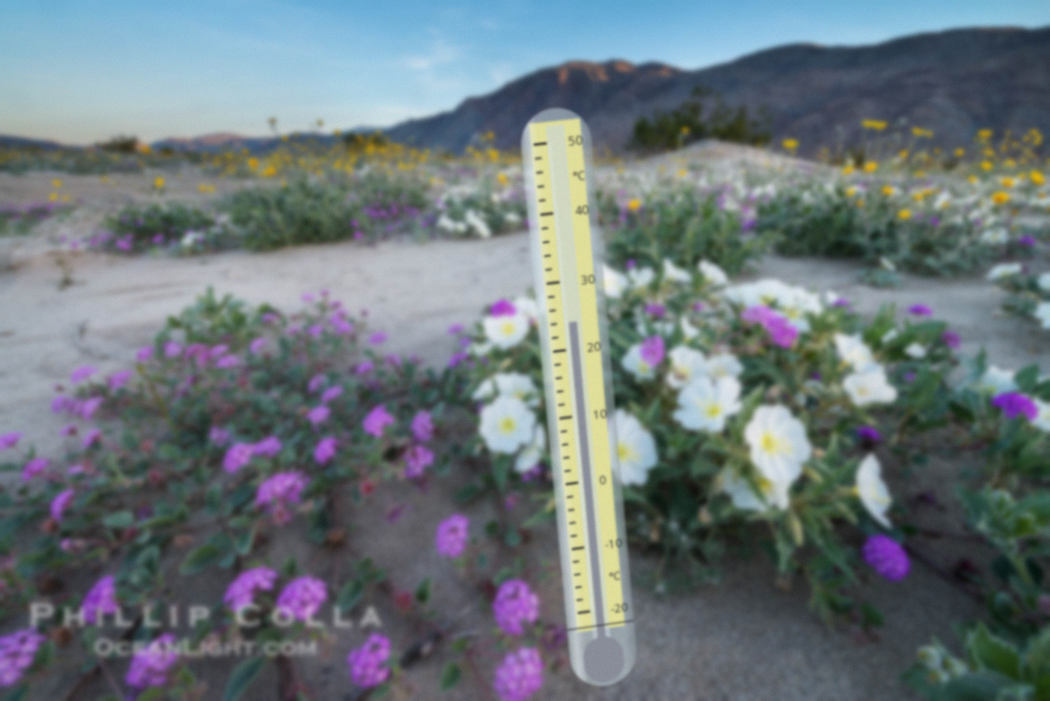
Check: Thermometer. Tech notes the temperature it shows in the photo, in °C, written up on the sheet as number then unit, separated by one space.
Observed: 24 °C
